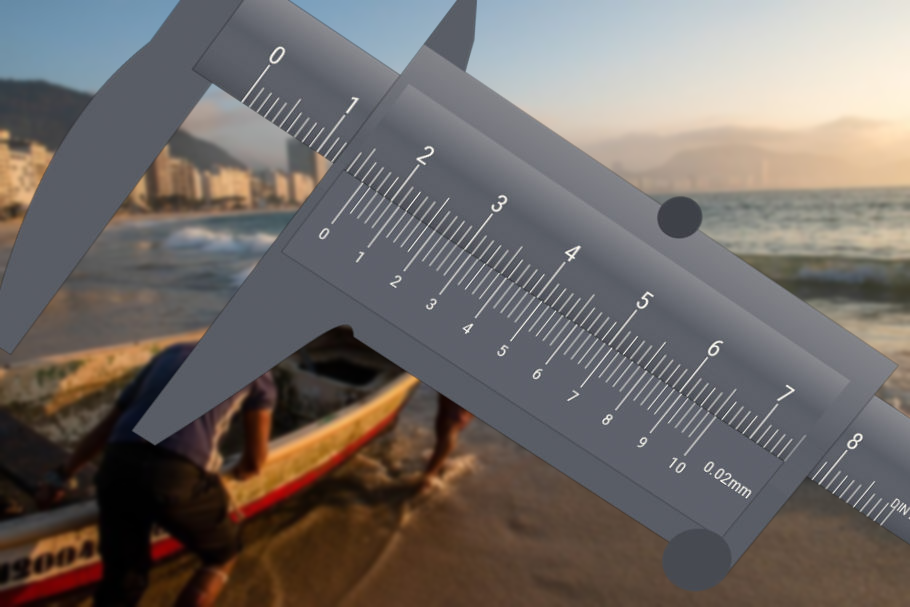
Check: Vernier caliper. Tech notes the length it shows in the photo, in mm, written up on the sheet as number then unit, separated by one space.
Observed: 16.2 mm
